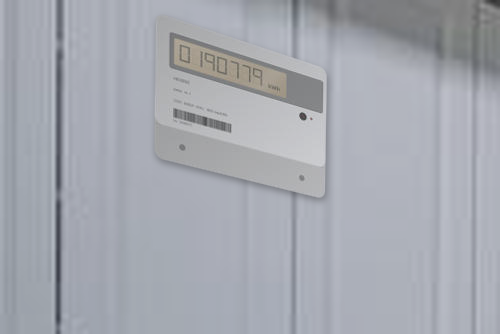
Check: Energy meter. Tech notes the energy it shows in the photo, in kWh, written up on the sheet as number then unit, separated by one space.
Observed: 190779 kWh
